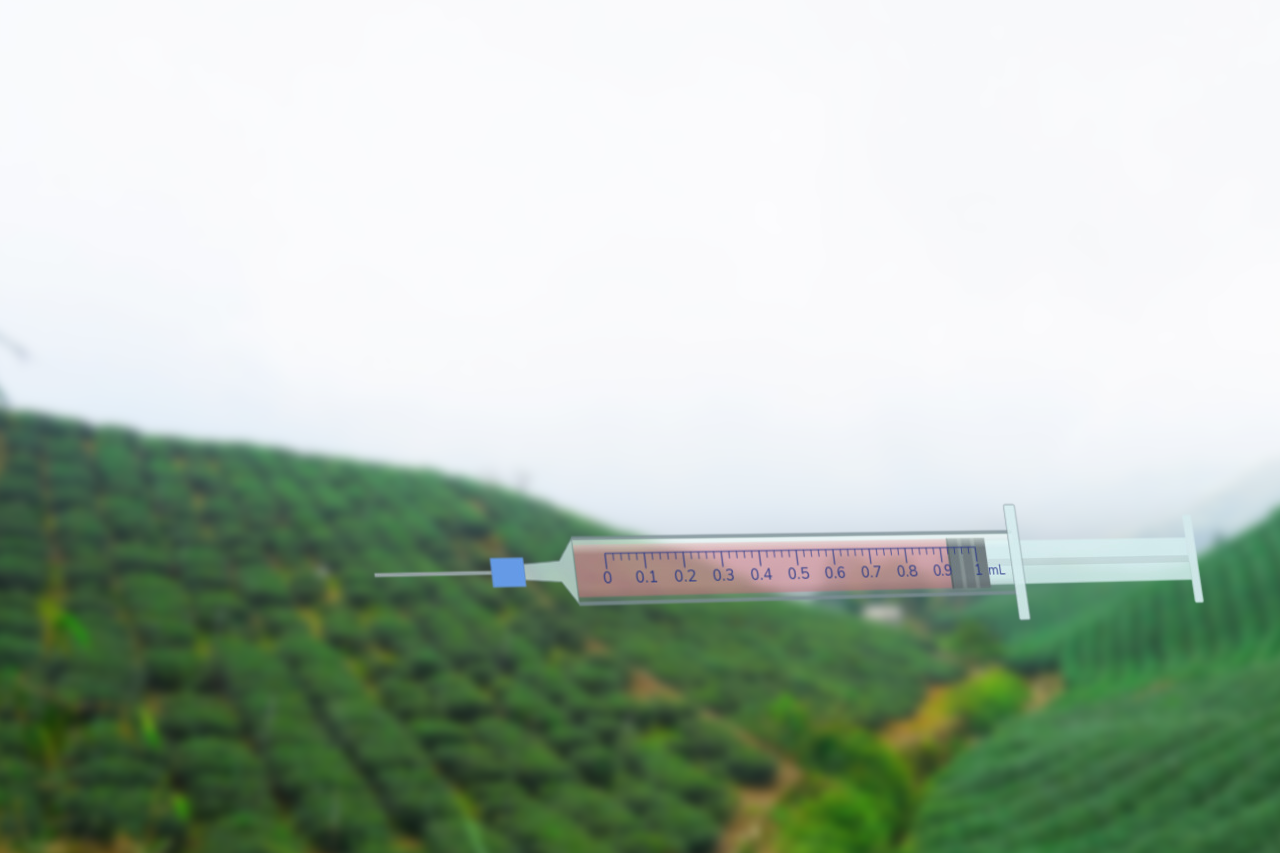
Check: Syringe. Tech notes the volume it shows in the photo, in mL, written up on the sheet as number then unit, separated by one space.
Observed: 0.92 mL
